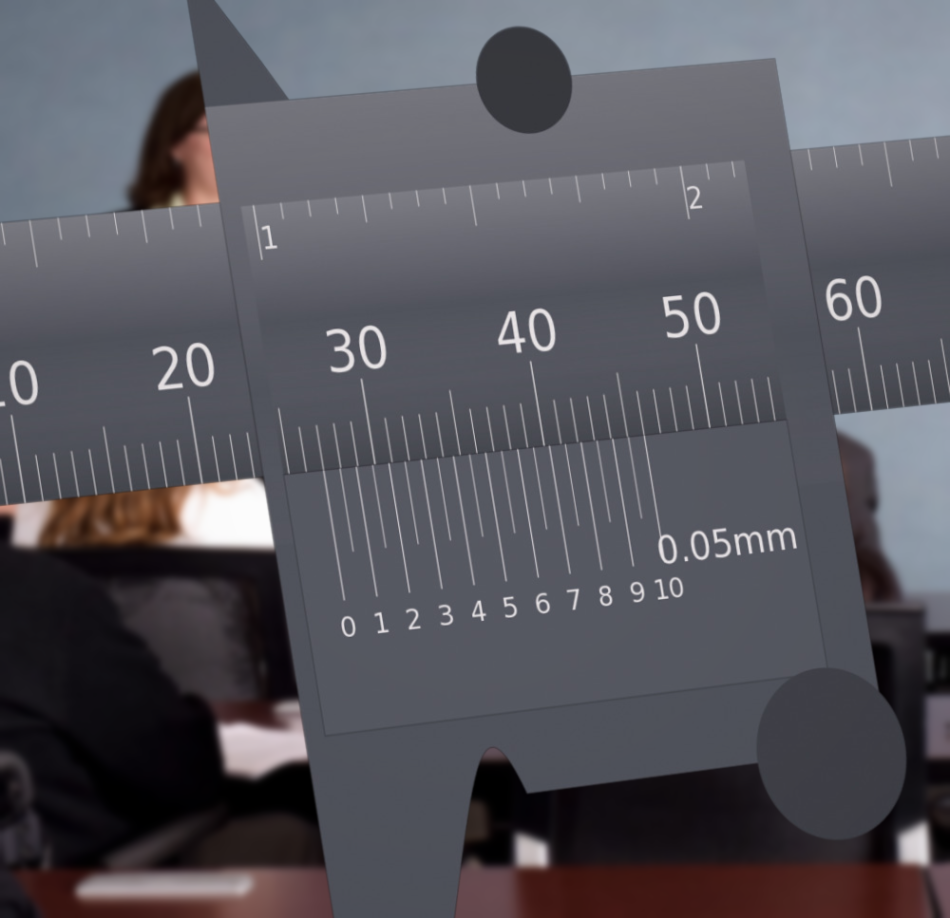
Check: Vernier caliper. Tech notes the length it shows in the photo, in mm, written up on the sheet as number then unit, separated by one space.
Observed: 27.0 mm
